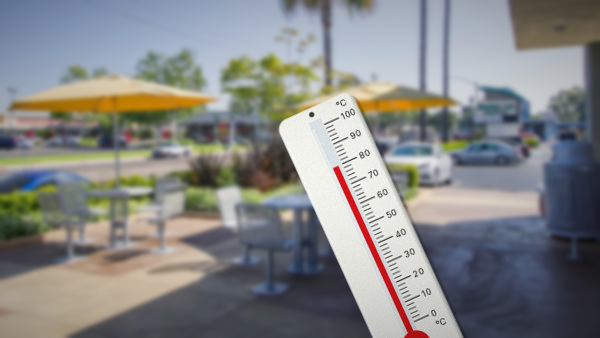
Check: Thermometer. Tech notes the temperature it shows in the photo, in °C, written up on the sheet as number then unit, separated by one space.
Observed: 80 °C
